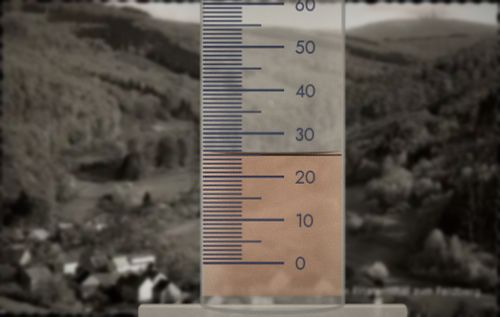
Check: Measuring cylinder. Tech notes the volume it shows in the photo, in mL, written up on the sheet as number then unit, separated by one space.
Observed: 25 mL
